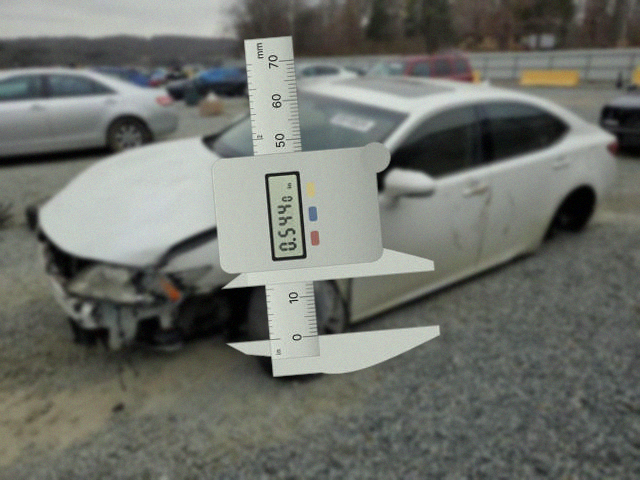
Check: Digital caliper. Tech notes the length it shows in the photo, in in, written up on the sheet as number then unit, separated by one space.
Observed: 0.5440 in
